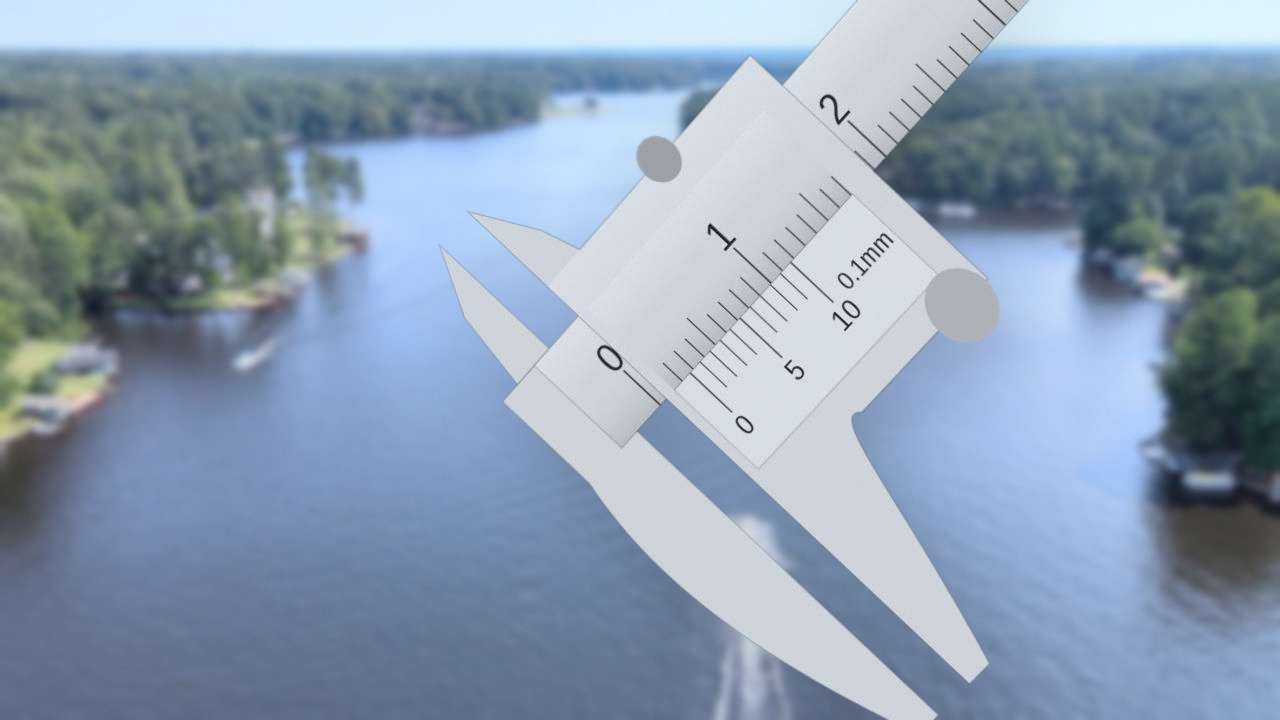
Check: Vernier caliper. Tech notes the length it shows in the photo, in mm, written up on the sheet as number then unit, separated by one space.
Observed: 2.7 mm
